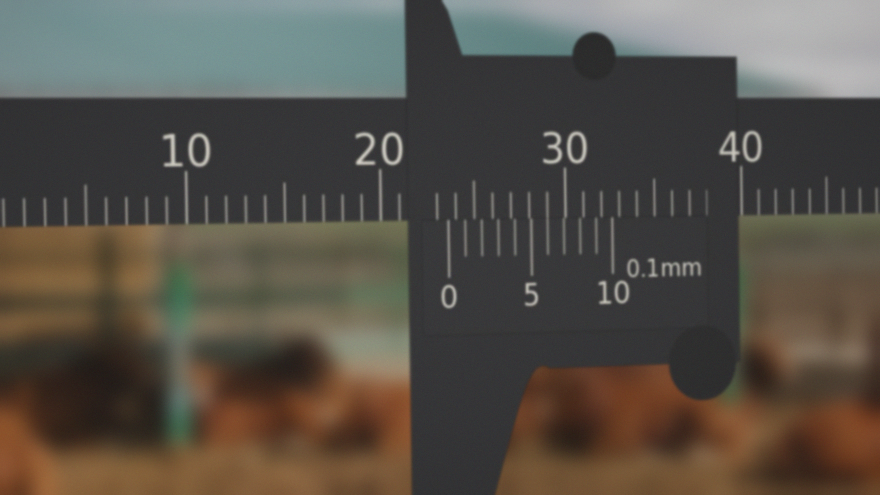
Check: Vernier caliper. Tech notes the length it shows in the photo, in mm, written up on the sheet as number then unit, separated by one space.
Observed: 23.6 mm
